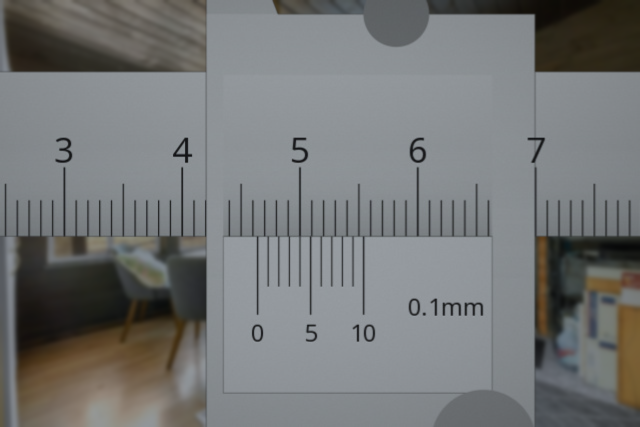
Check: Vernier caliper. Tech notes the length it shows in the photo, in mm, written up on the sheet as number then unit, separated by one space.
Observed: 46.4 mm
